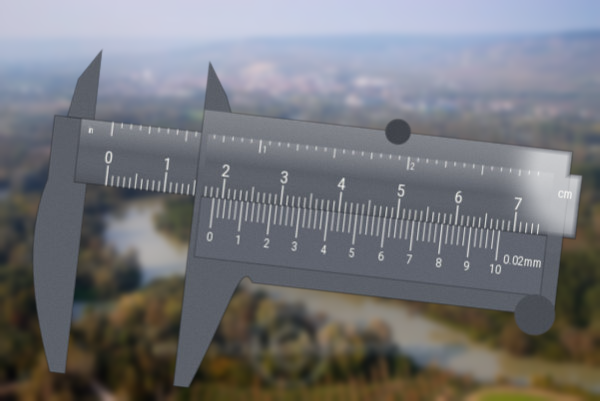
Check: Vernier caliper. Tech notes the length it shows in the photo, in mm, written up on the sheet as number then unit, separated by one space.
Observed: 18.5 mm
